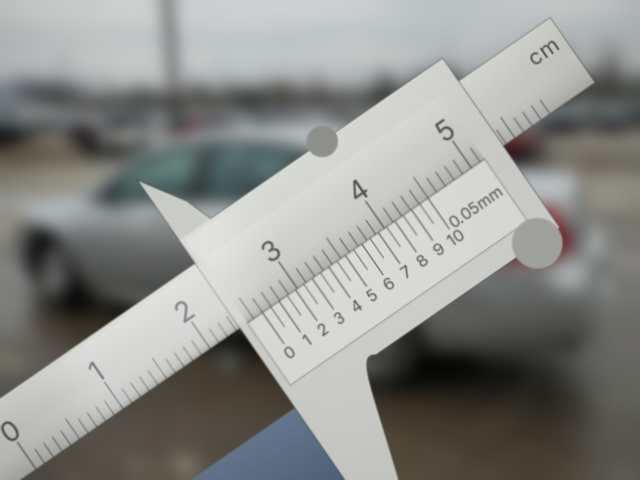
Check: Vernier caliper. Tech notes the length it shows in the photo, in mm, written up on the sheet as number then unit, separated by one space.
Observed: 26.0 mm
